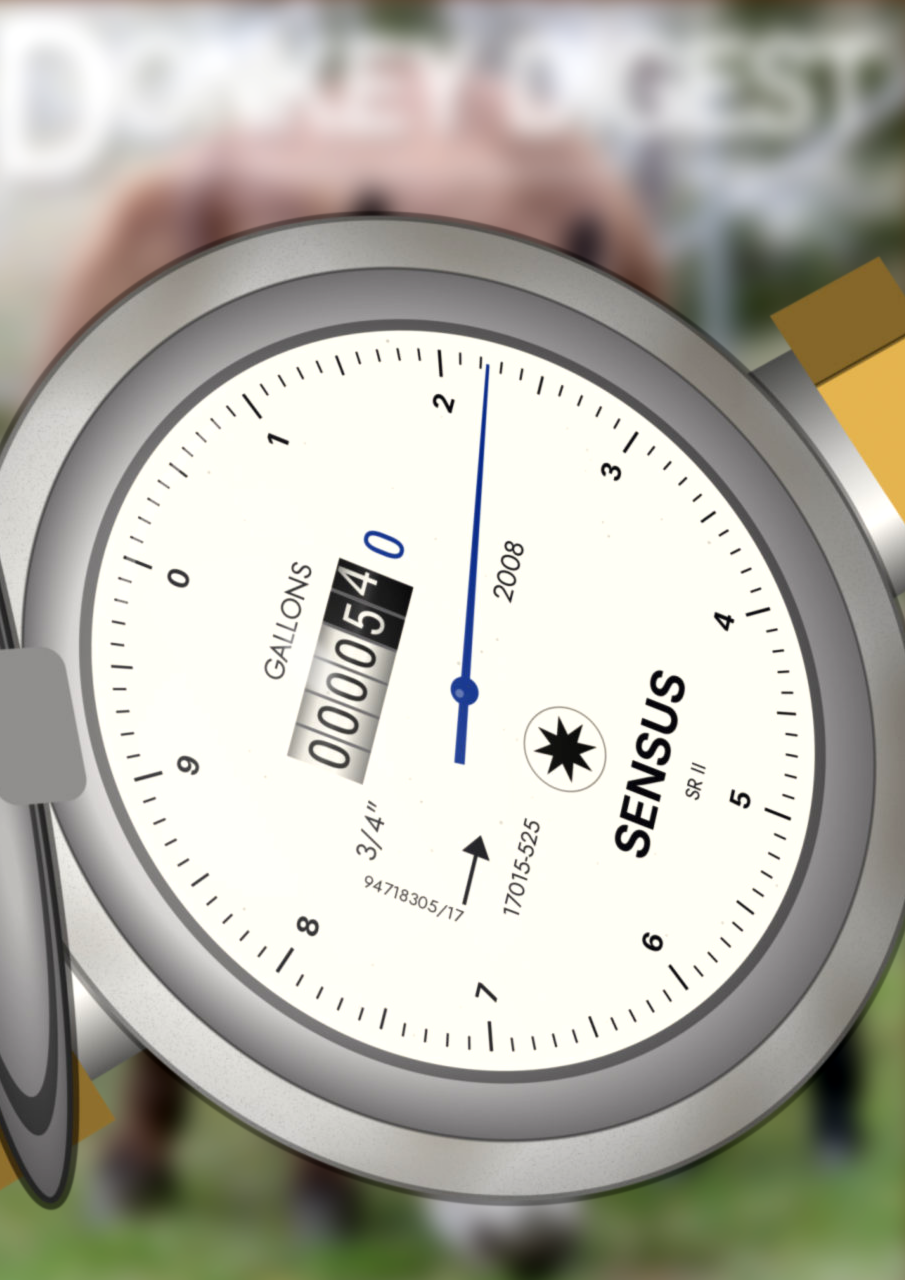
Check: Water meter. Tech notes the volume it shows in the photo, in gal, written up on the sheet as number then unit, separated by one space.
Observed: 542.2 gal
